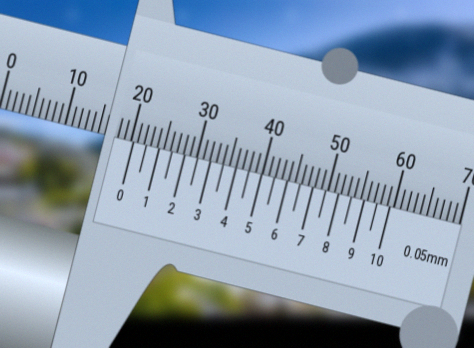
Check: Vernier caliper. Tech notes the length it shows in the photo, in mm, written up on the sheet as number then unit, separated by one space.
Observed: 20.4 mm
